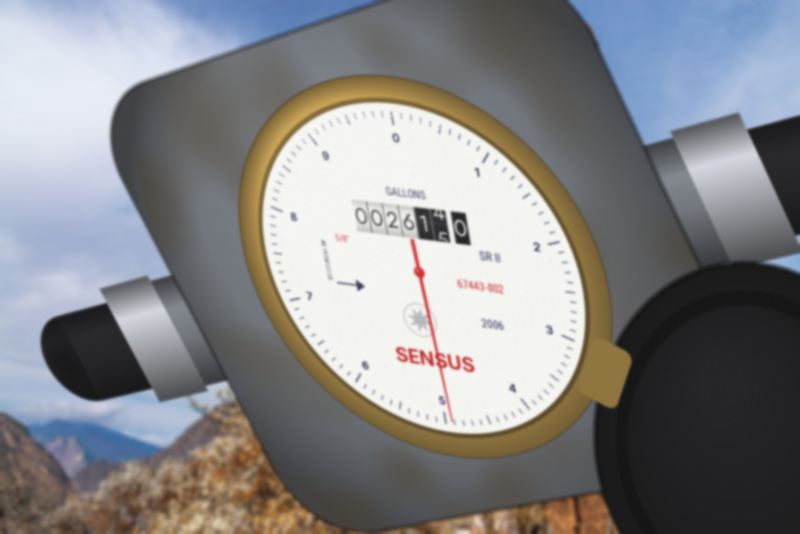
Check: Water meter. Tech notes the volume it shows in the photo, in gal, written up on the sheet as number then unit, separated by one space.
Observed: 26144.9 gal
